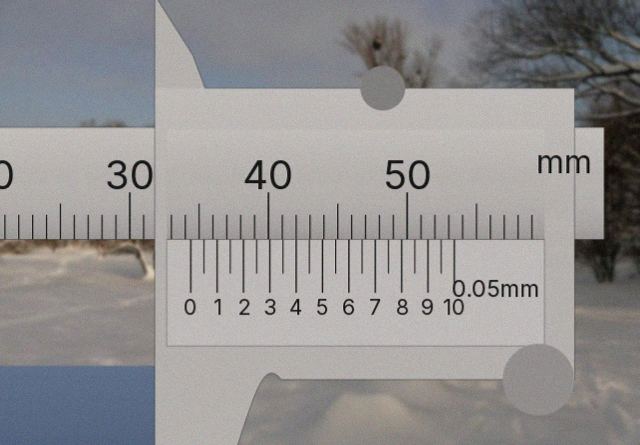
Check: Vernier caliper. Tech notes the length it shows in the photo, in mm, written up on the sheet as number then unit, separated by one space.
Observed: 34.4 mm
